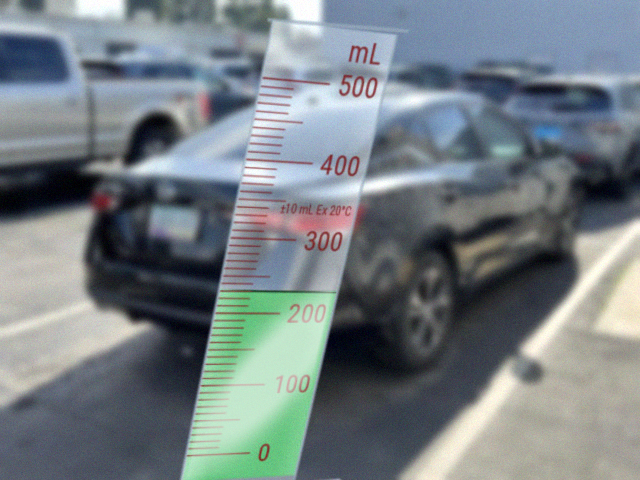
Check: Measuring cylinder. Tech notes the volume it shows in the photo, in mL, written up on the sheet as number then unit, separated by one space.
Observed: 230 mL
